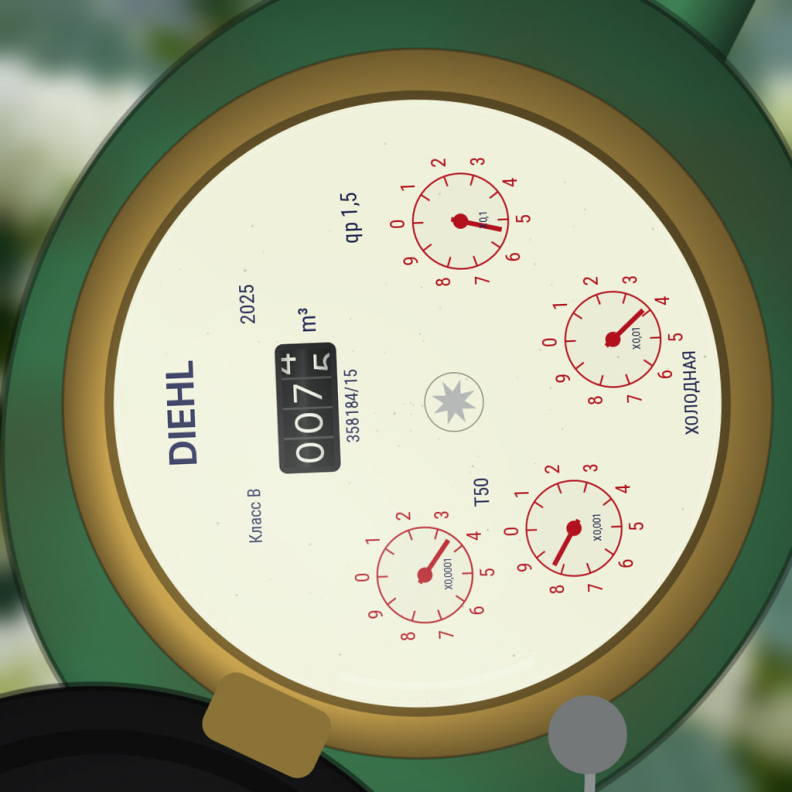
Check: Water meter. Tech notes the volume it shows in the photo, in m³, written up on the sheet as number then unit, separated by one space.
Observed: 74.5383 m³
